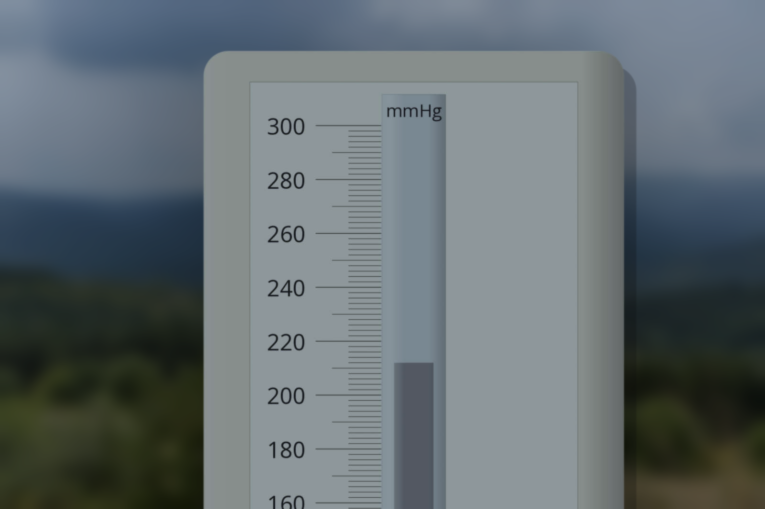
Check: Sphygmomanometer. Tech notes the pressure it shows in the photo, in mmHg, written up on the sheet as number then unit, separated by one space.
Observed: 212 mmHg
